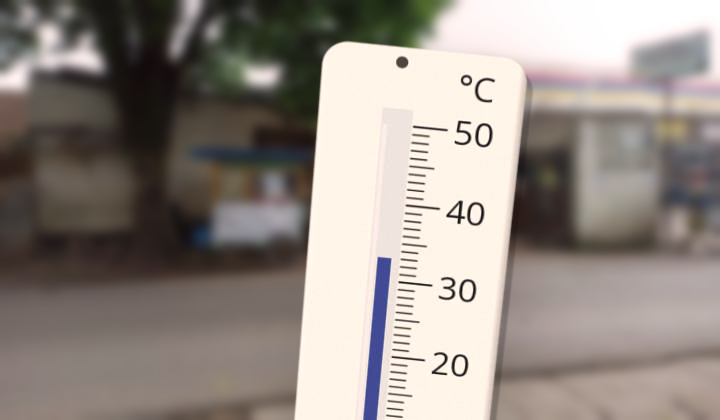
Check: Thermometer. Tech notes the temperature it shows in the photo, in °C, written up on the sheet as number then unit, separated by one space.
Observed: 33 °C
